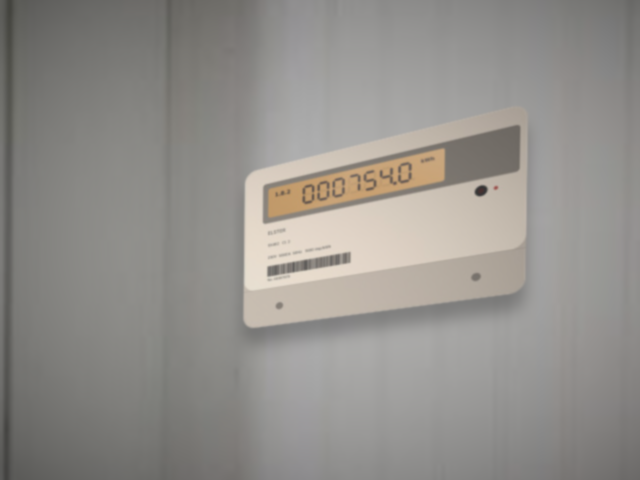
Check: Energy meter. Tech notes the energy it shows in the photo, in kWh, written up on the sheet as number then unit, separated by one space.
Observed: 754.0 kWh
